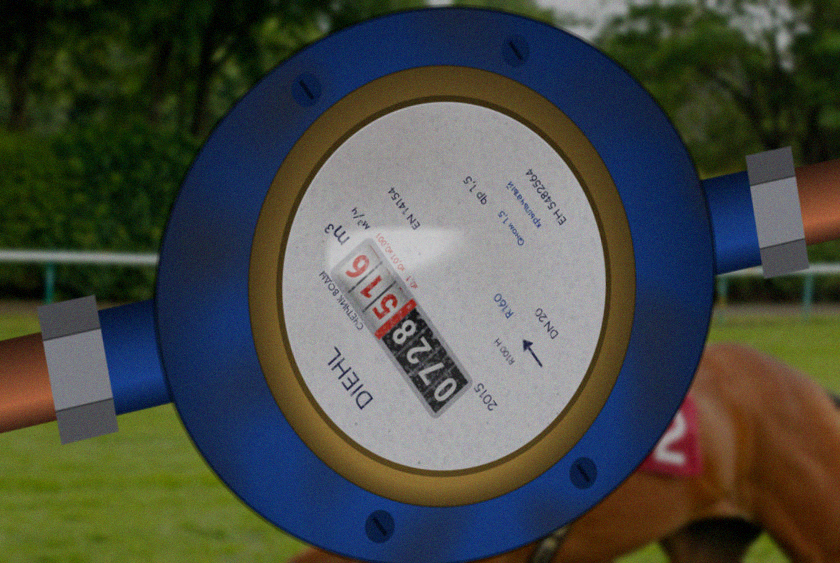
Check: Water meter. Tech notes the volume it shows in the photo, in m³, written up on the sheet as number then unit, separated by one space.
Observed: 728.516 m³
